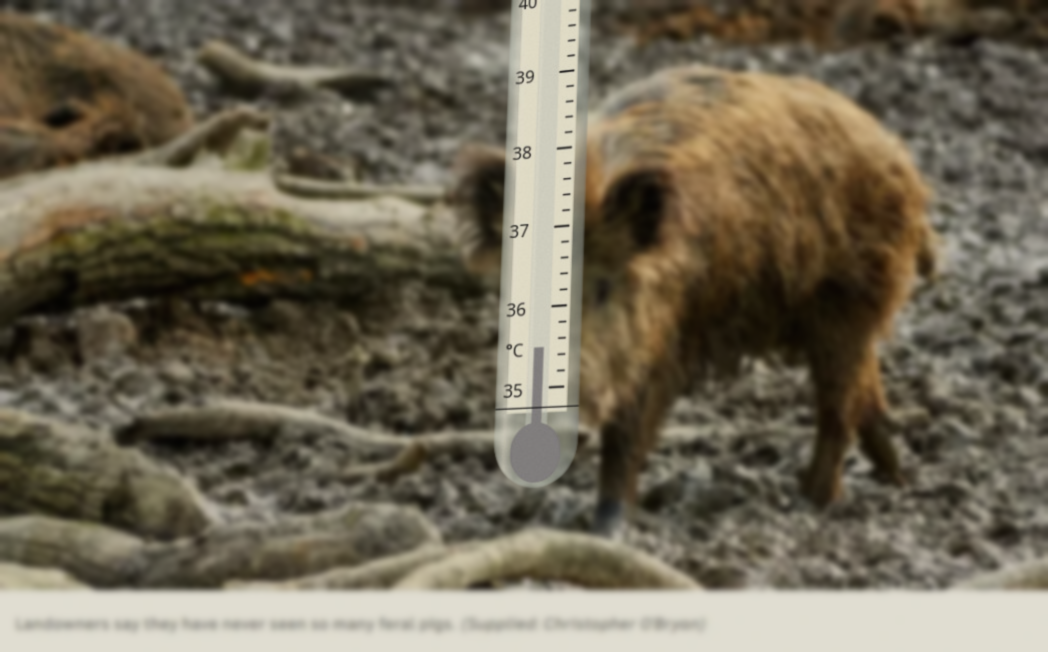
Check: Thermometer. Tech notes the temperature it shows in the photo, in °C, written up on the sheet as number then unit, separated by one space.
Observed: 35.5 °C
